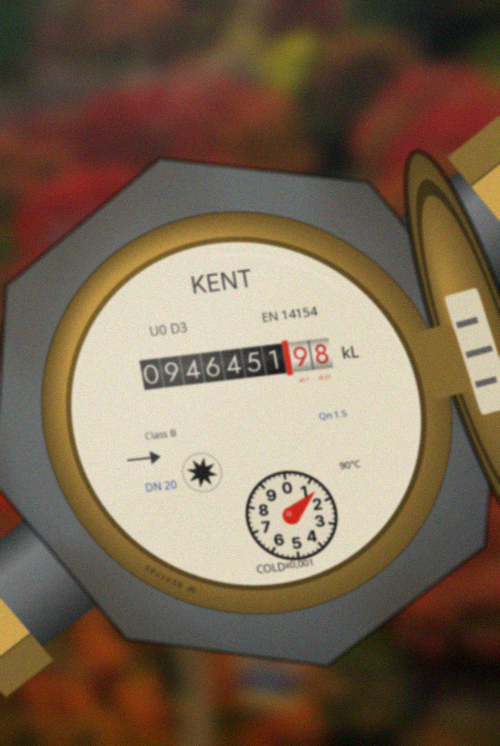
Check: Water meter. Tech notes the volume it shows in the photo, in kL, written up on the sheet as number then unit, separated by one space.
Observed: 946451.981 kL
